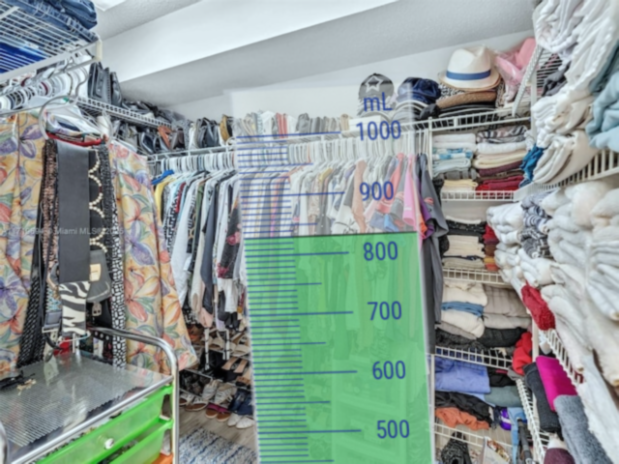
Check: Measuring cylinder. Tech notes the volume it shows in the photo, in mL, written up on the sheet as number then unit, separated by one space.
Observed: 830 mL
